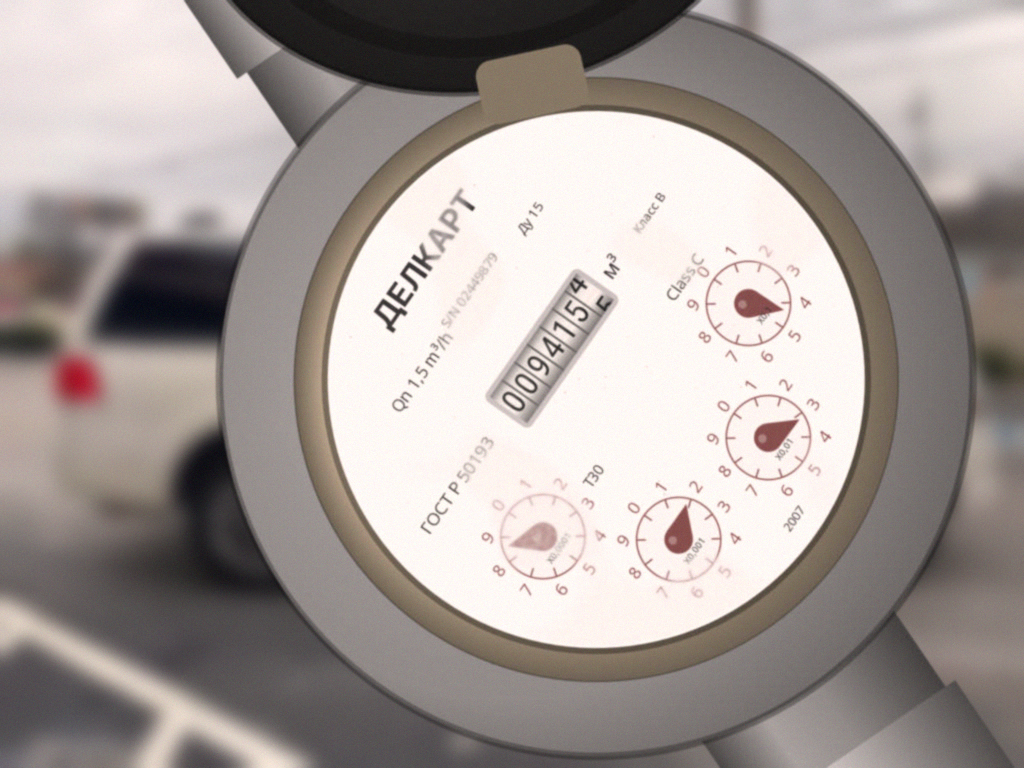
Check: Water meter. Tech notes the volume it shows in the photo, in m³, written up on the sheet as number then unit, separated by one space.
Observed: 94154.4318 m³
